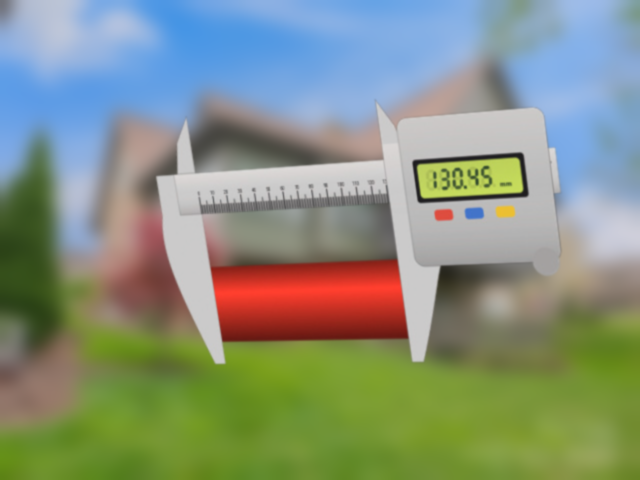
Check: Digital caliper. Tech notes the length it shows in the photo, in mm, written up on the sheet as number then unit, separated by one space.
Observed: 130.45 mm
